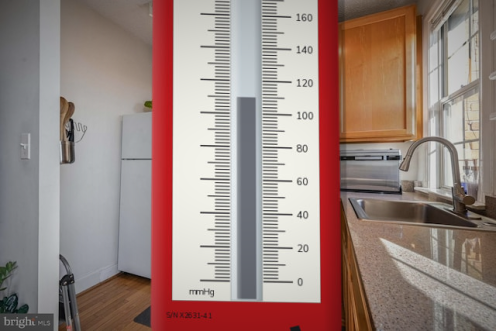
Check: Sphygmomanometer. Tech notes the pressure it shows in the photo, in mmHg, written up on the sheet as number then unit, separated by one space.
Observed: 110 mmHg
